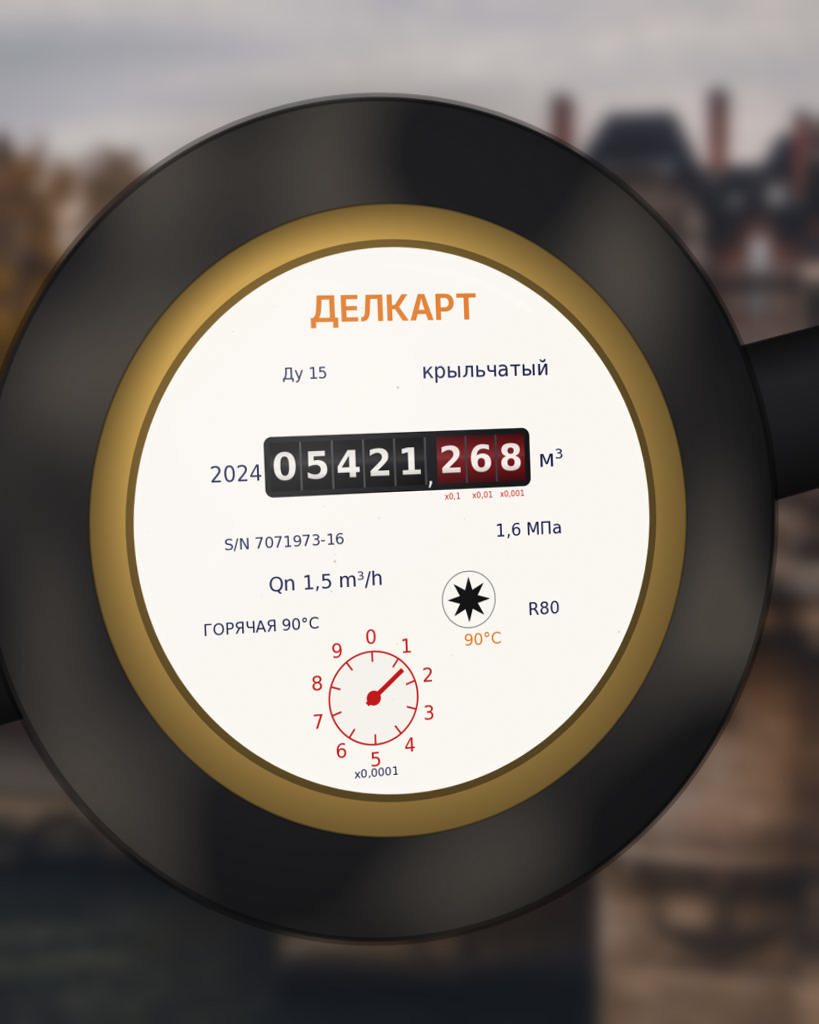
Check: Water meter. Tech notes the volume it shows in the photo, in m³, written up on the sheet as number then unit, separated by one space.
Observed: 5421.2681 m³
